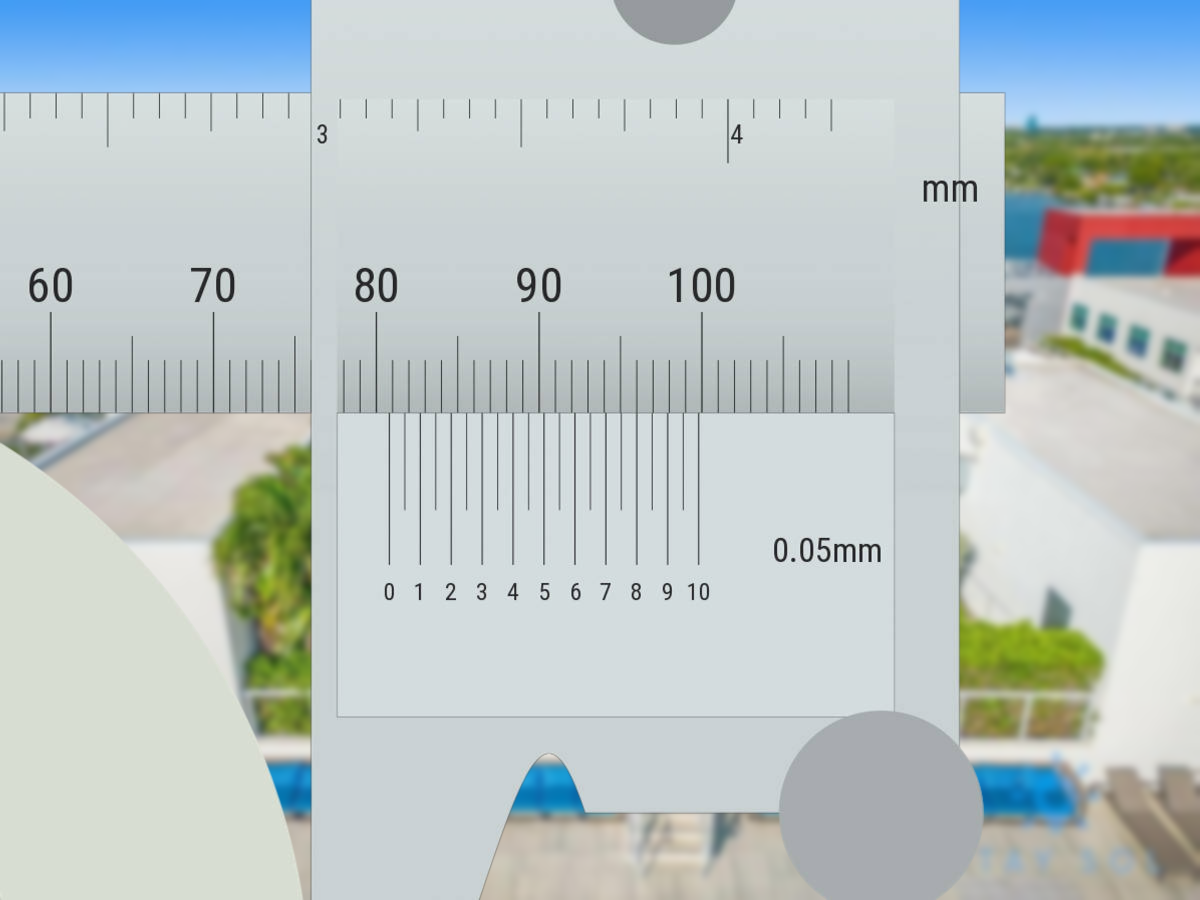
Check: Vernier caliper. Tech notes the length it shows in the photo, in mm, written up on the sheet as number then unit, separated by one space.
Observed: 80.8 mm
